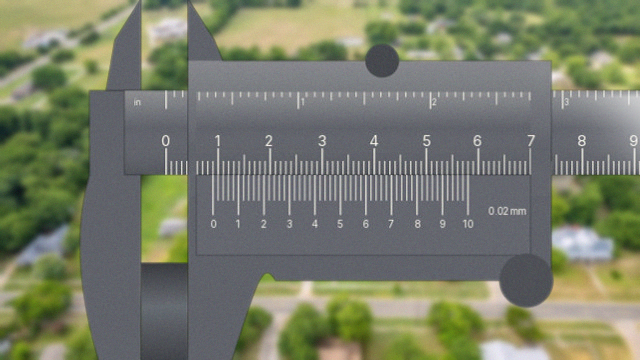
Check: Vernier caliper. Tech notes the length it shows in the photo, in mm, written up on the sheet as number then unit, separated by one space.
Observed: 9.0 mm
